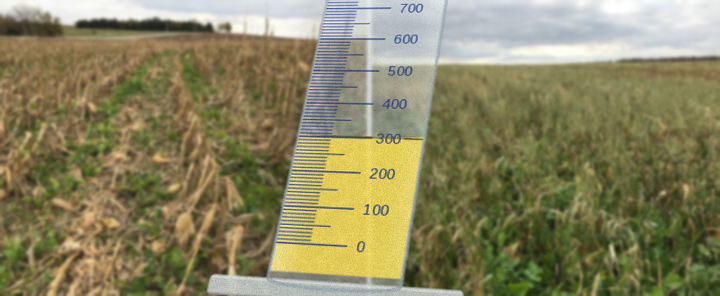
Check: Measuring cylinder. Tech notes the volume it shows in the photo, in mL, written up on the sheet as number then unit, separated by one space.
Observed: 300 mL
